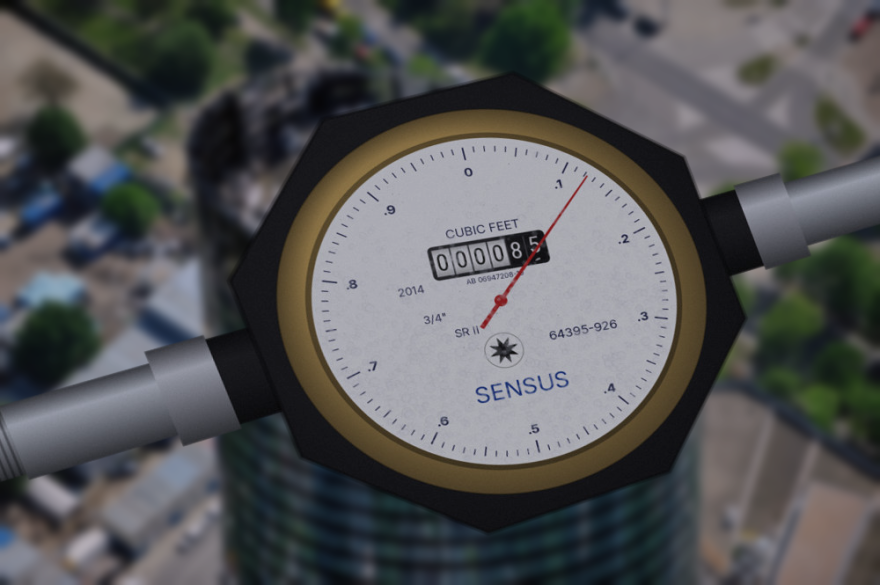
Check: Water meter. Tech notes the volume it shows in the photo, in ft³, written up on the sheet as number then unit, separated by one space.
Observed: 85.12 ft³
